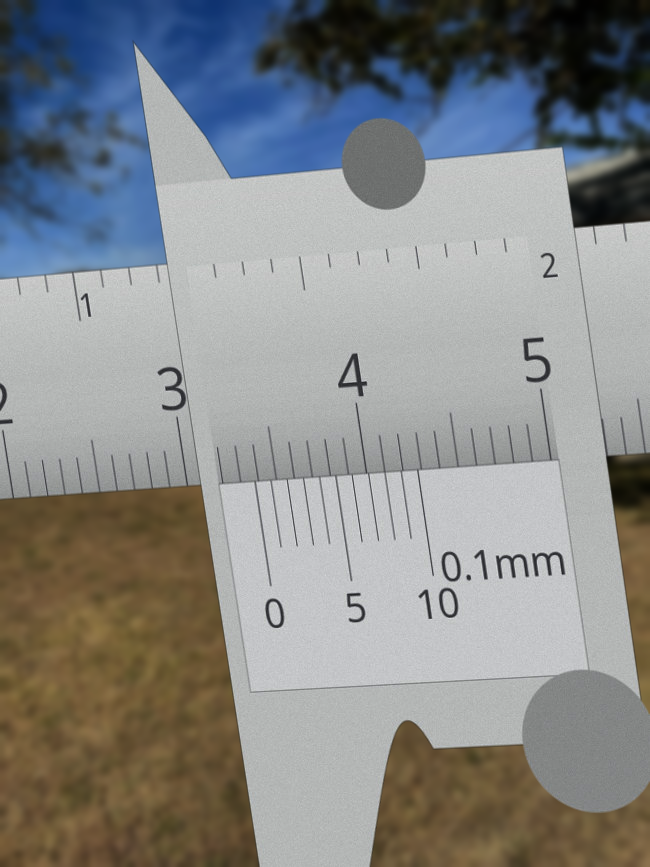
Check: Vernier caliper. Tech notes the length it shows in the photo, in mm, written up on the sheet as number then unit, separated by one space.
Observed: 33.8 mm
